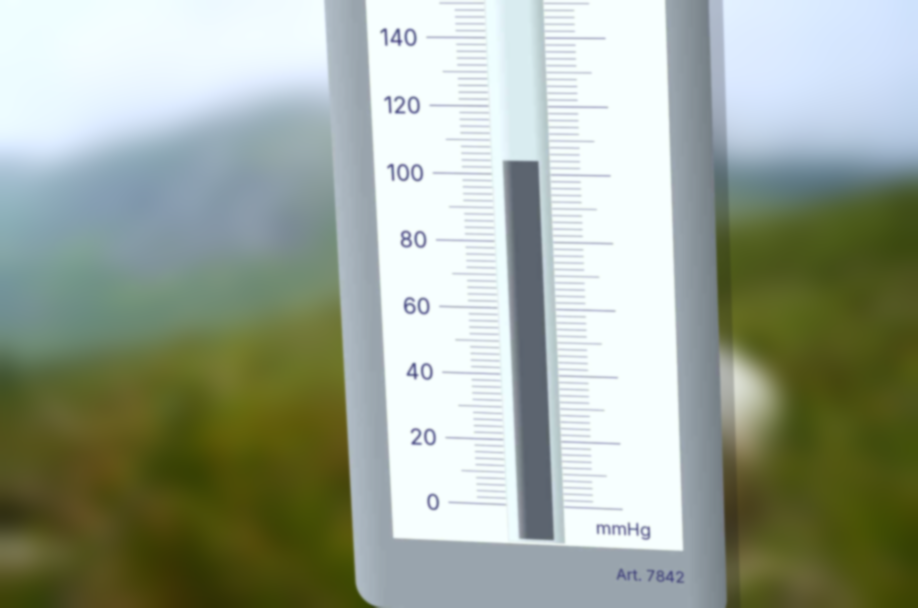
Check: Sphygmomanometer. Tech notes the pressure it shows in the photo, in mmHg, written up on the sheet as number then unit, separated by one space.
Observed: 104 mmHg
